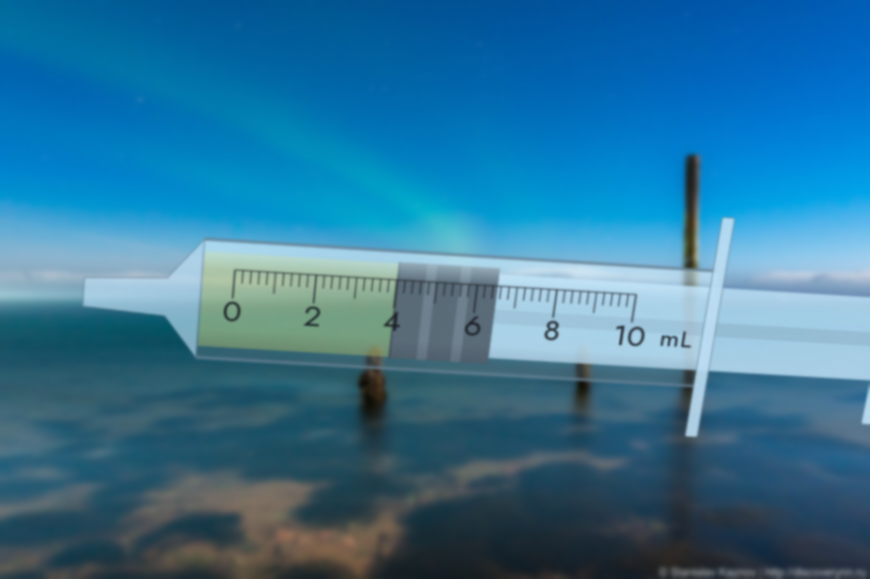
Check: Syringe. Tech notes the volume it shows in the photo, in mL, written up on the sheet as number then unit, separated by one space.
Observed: 4 mL
